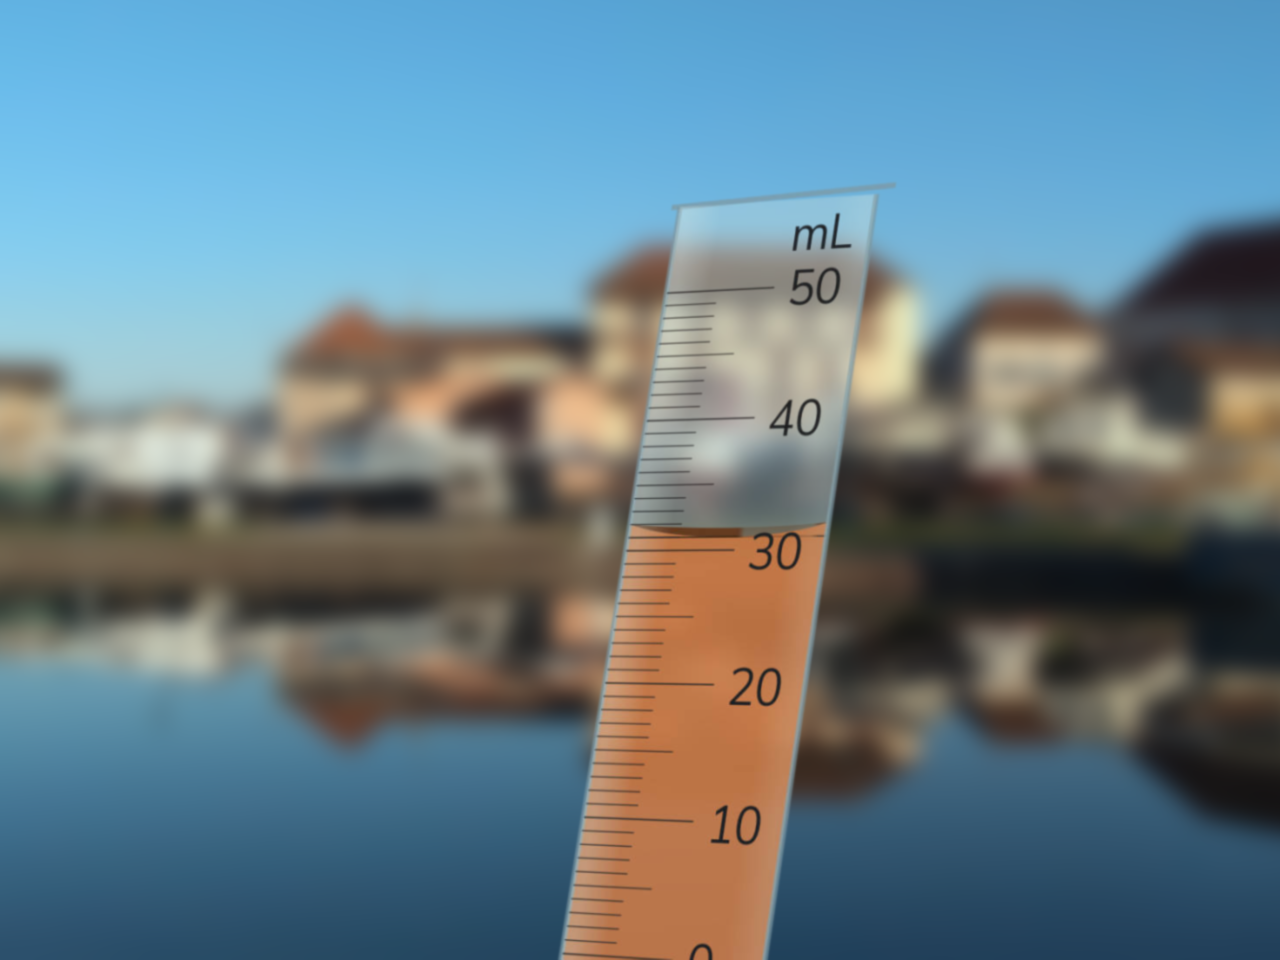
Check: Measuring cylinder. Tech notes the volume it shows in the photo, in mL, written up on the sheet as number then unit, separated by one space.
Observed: 31 mL
